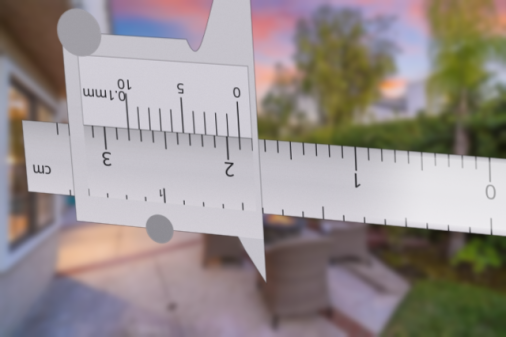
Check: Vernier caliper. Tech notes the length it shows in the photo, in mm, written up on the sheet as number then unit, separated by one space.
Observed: 19.0 mm
